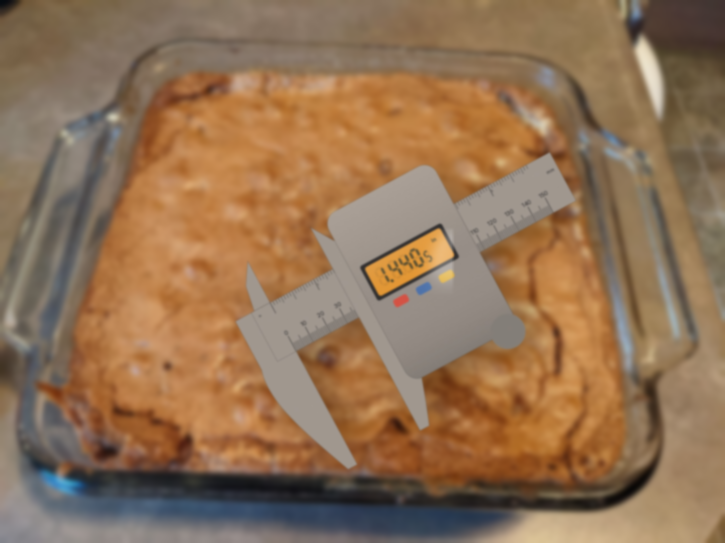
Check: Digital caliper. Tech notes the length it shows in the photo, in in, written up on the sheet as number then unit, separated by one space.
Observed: 1.4405 in
